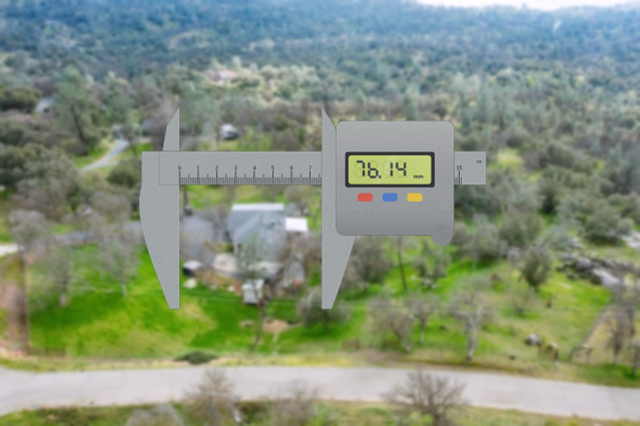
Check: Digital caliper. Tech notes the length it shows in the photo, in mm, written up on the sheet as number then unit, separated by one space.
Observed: 76.14 mm
